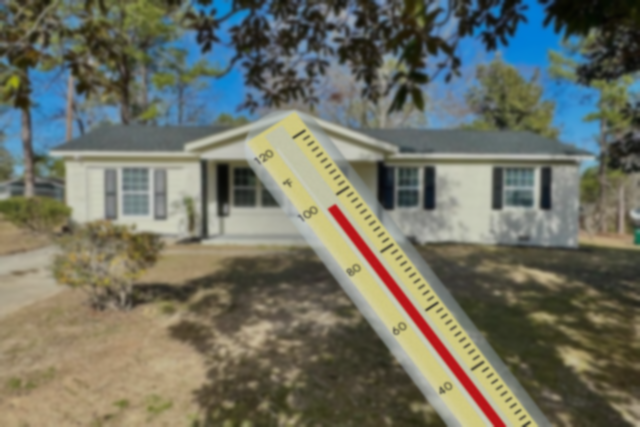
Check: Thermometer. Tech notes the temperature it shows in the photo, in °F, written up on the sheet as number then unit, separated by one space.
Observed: 98 °F
